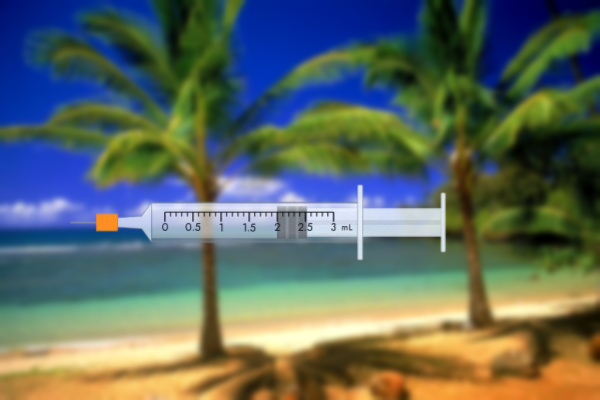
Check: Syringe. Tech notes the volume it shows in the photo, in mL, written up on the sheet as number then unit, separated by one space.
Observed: 2 mL
